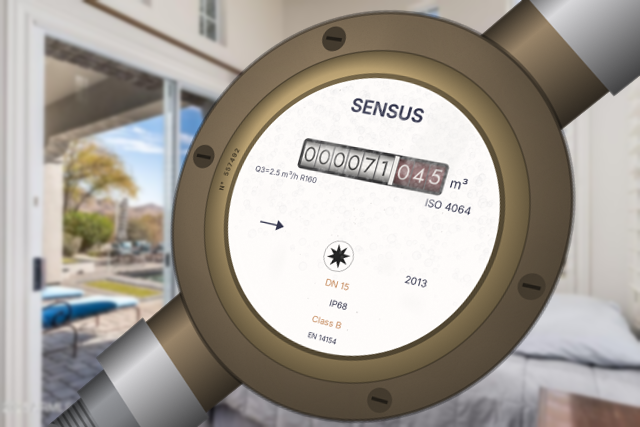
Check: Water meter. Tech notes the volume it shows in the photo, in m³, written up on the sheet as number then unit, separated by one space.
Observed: 71.045 m³
